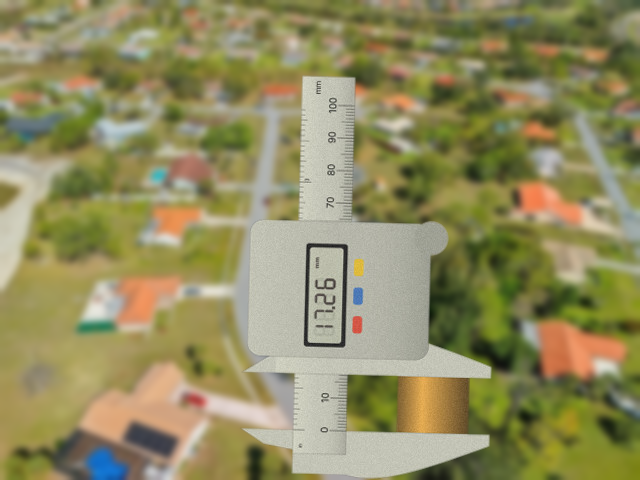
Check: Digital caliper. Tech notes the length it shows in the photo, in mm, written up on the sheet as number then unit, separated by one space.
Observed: 17.26 mm
